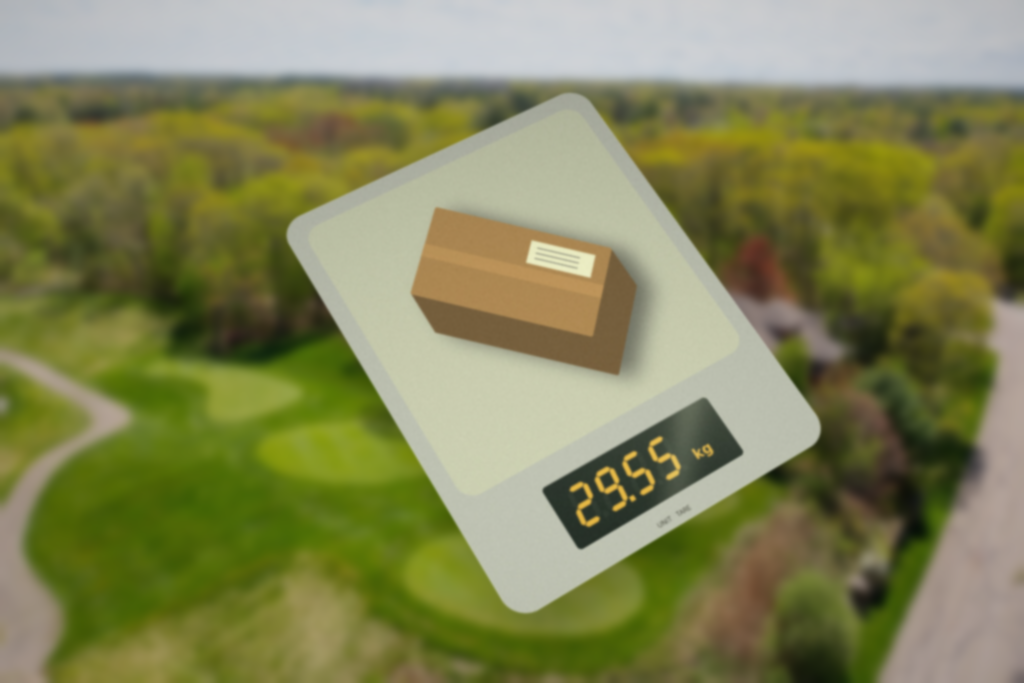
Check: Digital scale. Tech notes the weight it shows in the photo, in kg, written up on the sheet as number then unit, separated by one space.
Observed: 29.55 kg
